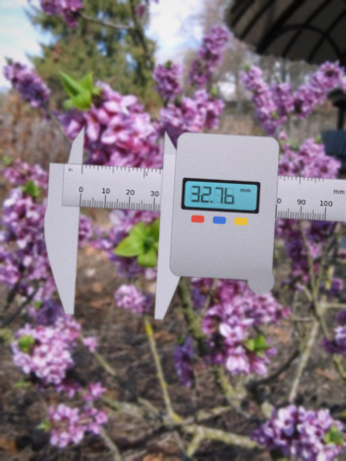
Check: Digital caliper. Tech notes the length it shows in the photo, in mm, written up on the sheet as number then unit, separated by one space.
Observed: 32.76 mm
